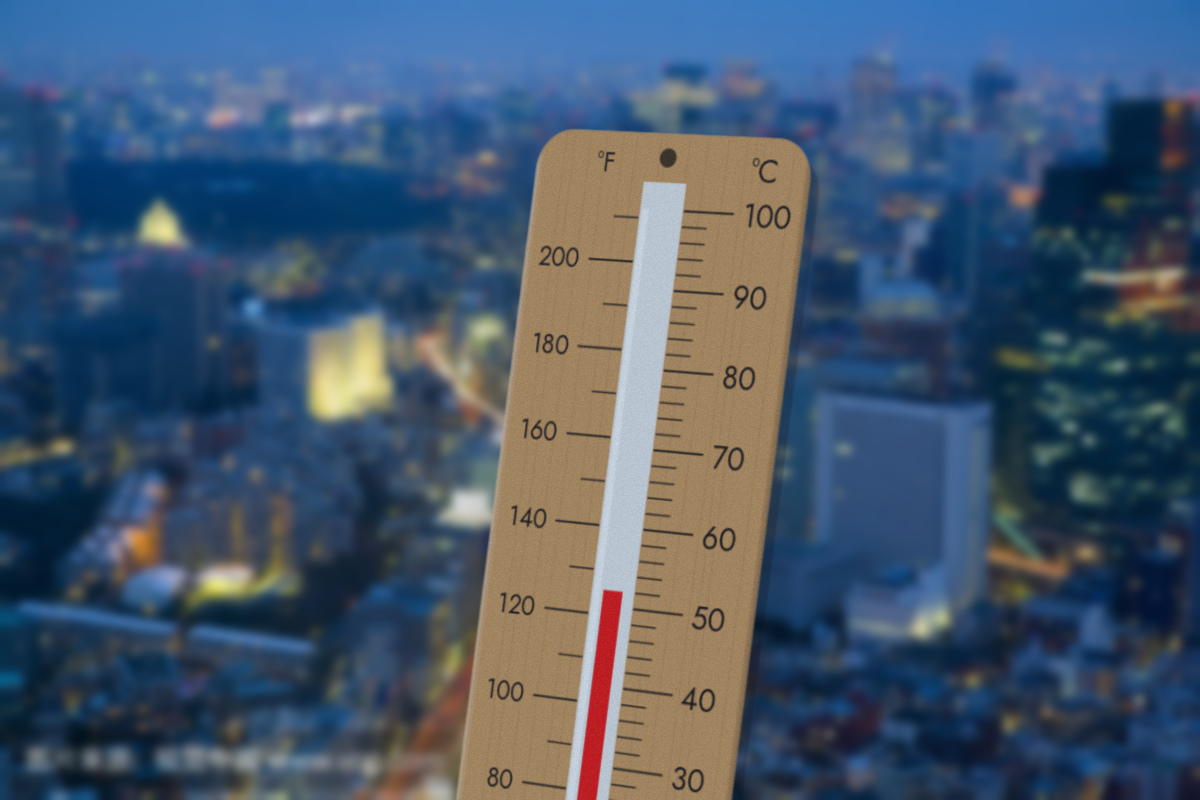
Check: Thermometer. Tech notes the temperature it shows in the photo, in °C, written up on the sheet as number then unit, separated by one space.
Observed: 52 °C
